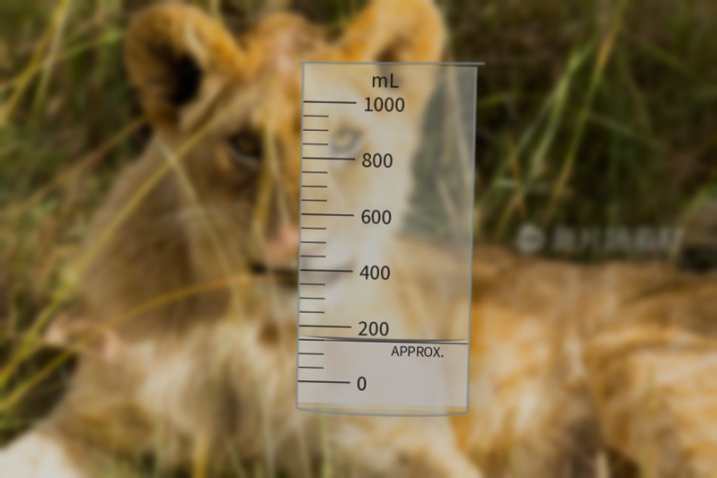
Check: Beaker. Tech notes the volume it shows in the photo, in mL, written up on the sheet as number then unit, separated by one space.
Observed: 150 mL
